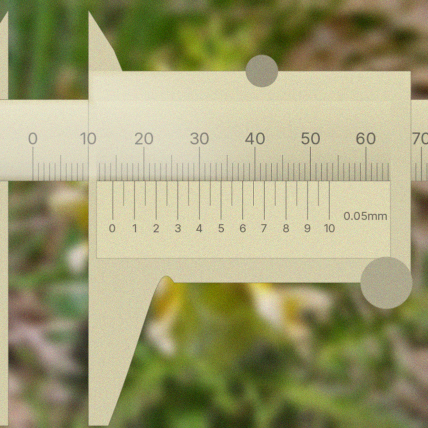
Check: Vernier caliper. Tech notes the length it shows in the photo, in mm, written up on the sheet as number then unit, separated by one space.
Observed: 14.4 mm
